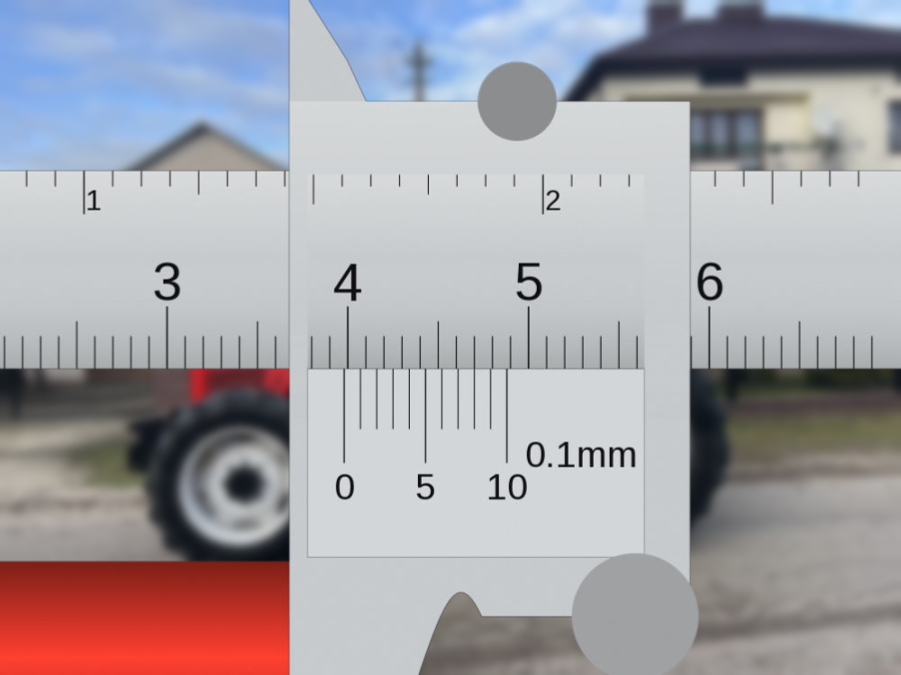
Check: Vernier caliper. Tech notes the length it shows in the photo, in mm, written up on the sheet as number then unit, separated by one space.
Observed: 39.8 mm
